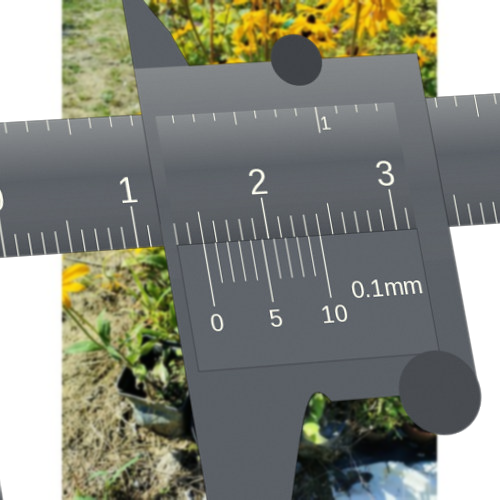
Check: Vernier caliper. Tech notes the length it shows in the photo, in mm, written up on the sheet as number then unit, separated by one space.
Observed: 15.0 mm
